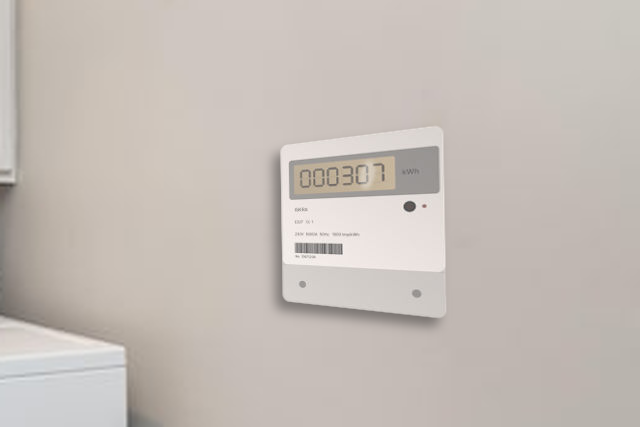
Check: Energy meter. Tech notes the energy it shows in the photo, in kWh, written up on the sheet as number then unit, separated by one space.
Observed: 307 kWh
